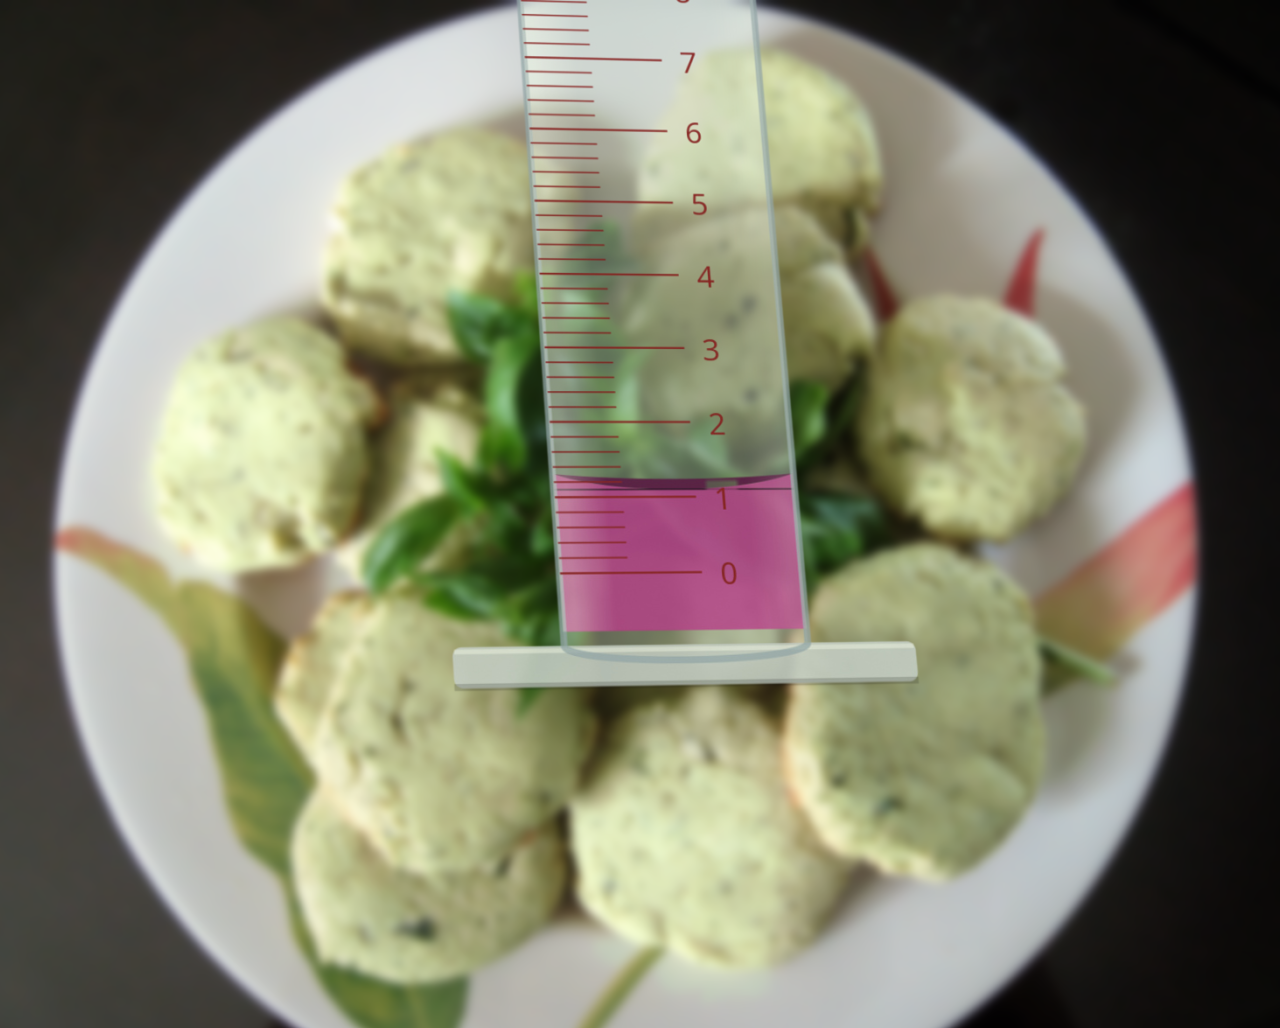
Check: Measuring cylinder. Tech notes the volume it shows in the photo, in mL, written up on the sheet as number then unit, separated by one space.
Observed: 1.1 mL
